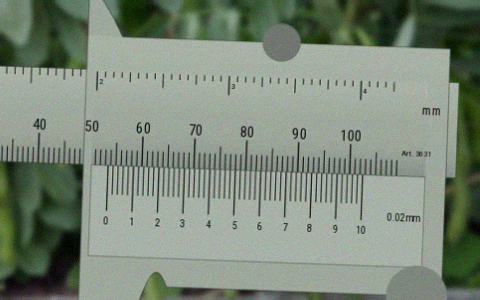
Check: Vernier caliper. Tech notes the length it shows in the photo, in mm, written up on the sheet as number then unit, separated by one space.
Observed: 53.5 mm
